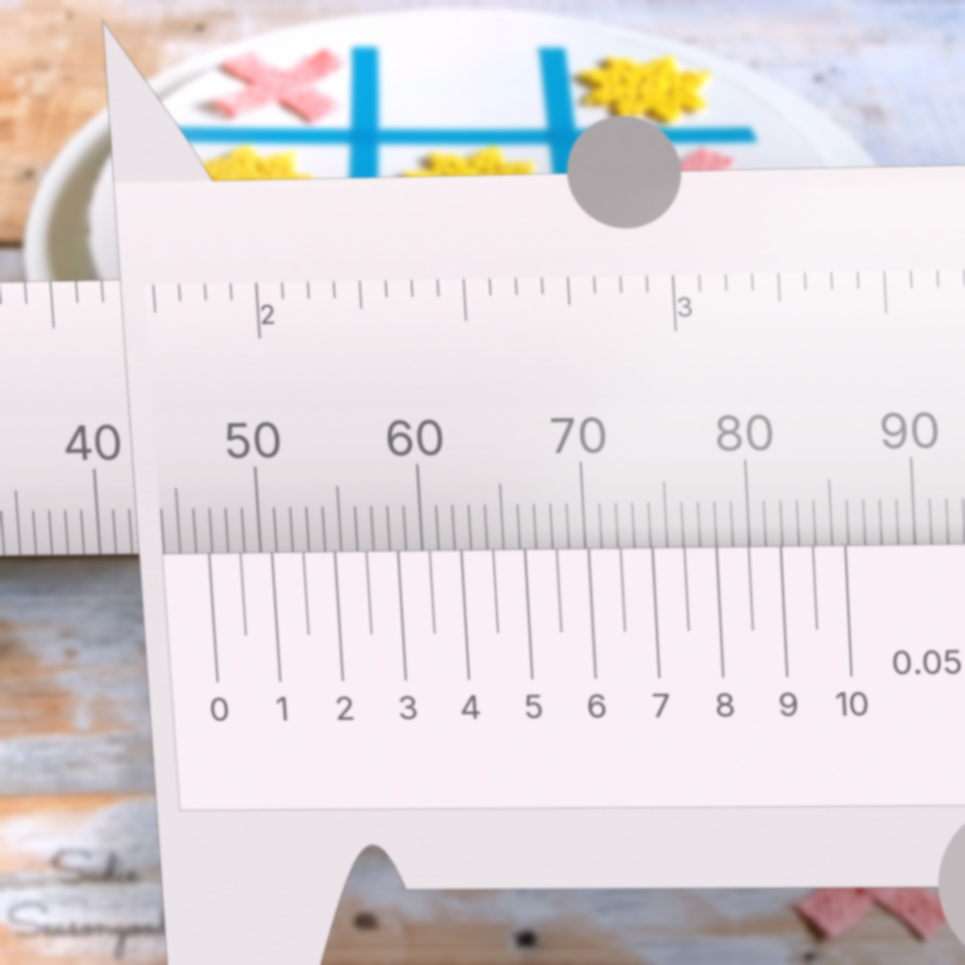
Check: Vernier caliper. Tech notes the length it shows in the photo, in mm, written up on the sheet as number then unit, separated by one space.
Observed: 46.8 mm
